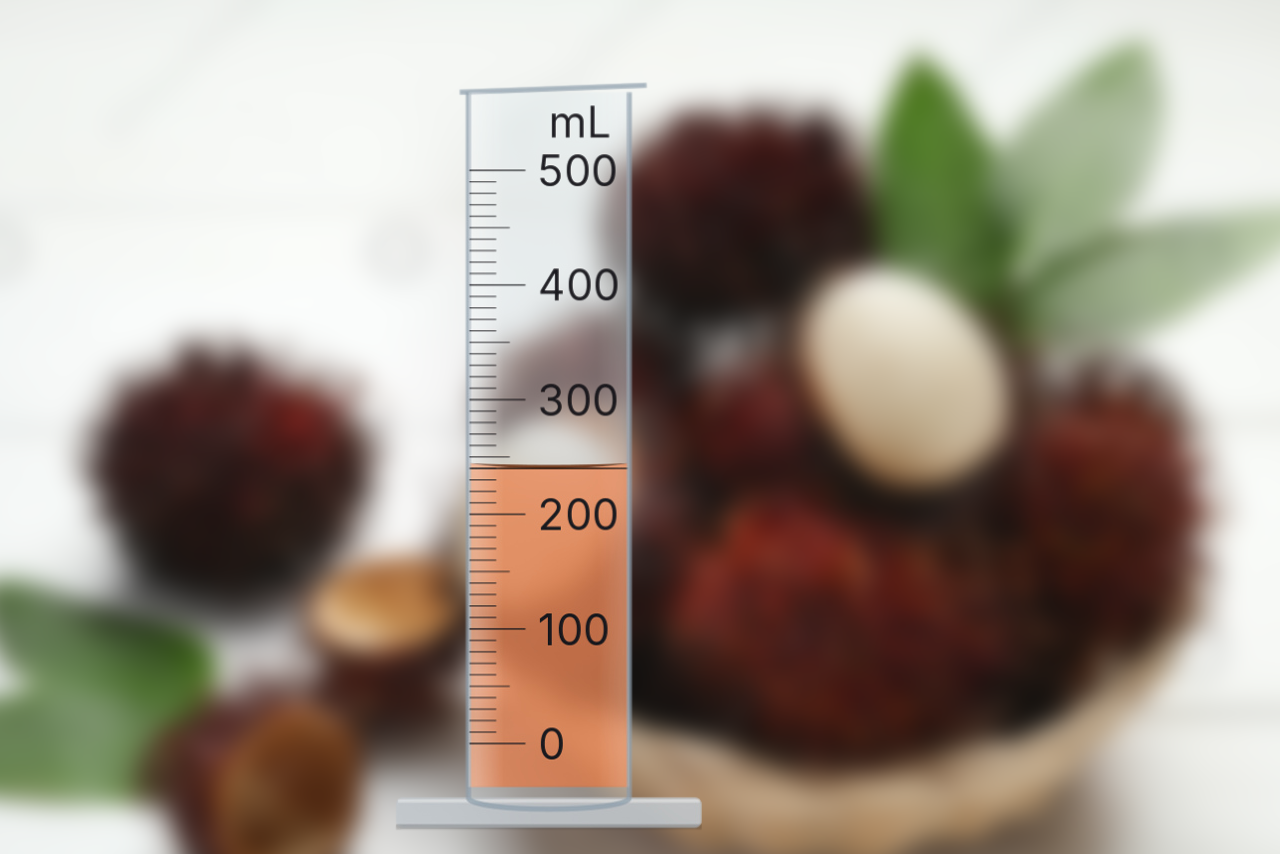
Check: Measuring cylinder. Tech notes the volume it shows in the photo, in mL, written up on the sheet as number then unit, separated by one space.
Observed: 240 mL
